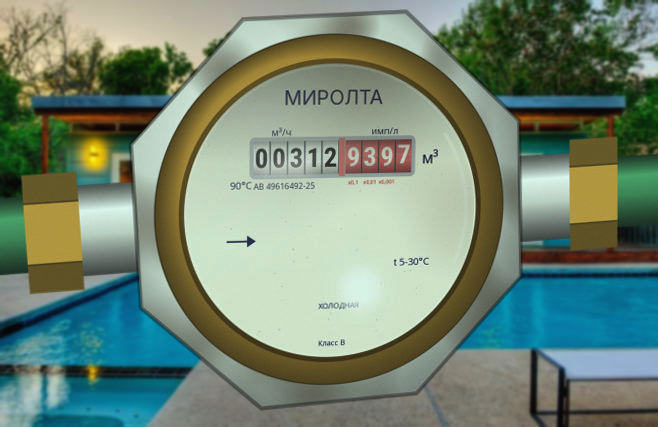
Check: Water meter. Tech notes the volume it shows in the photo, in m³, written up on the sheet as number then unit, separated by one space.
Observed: 312.9397 m³
